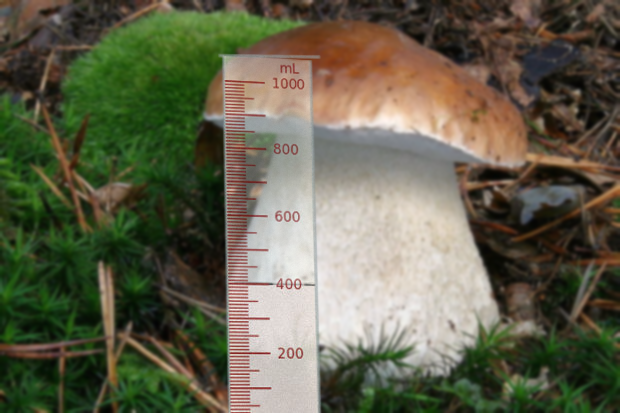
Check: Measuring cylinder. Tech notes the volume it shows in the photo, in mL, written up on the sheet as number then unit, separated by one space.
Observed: 400 mL
